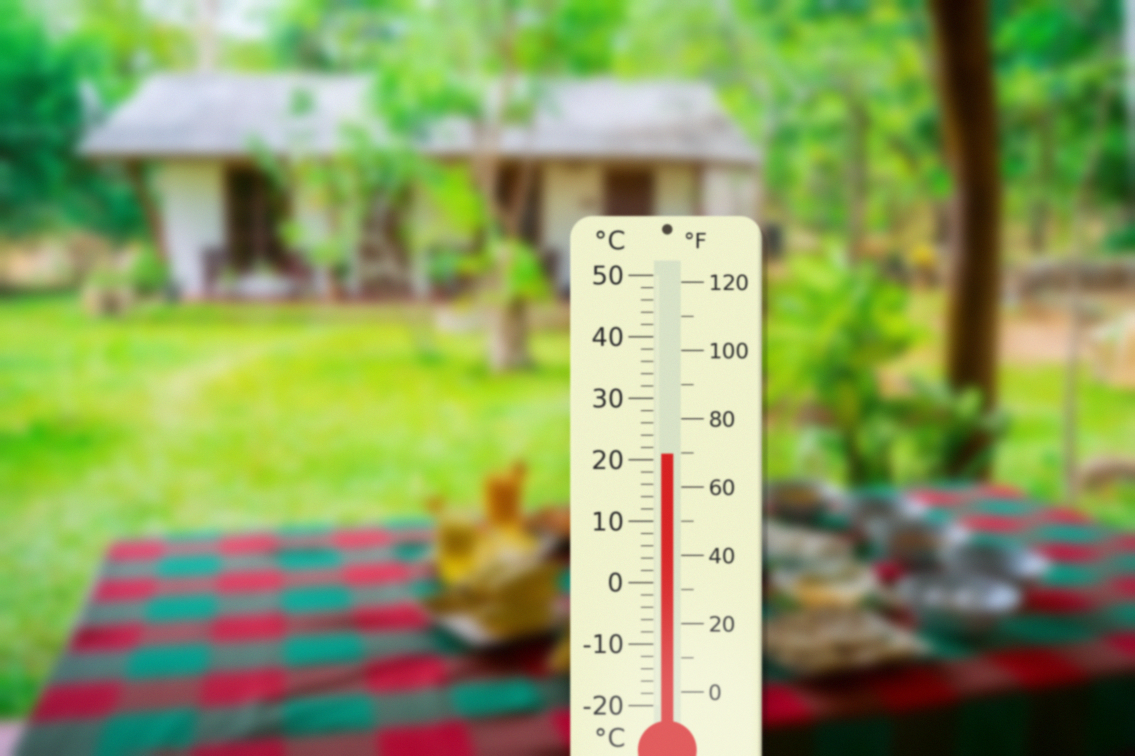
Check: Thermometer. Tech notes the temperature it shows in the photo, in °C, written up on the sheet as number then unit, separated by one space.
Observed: 21 °C
